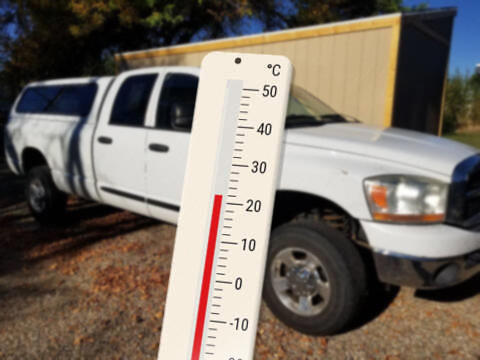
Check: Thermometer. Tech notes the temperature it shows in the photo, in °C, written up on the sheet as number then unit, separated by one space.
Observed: 22 °C
